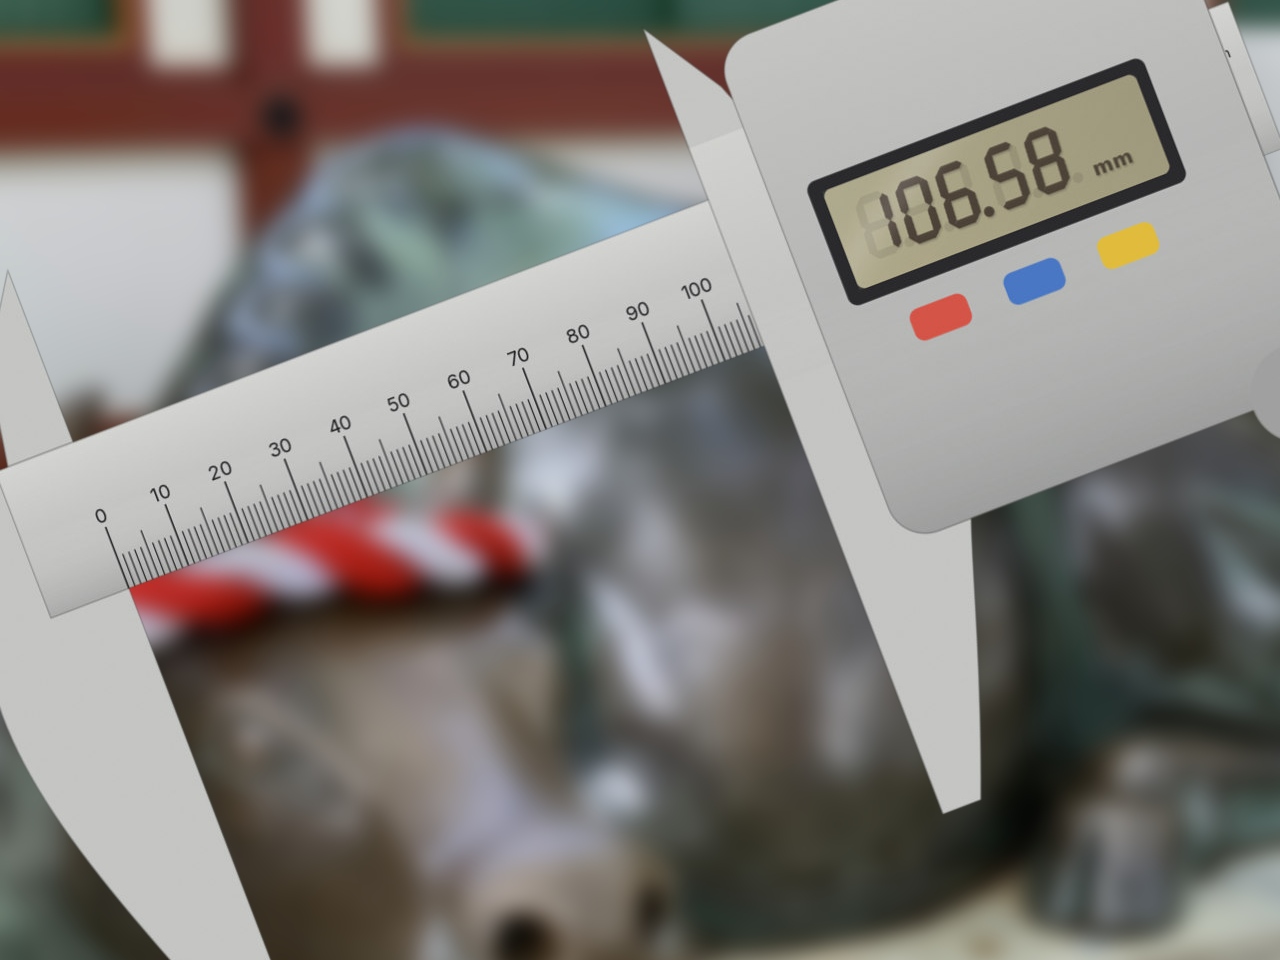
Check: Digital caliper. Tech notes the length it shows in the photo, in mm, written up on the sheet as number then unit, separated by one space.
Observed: 106.58 mm
